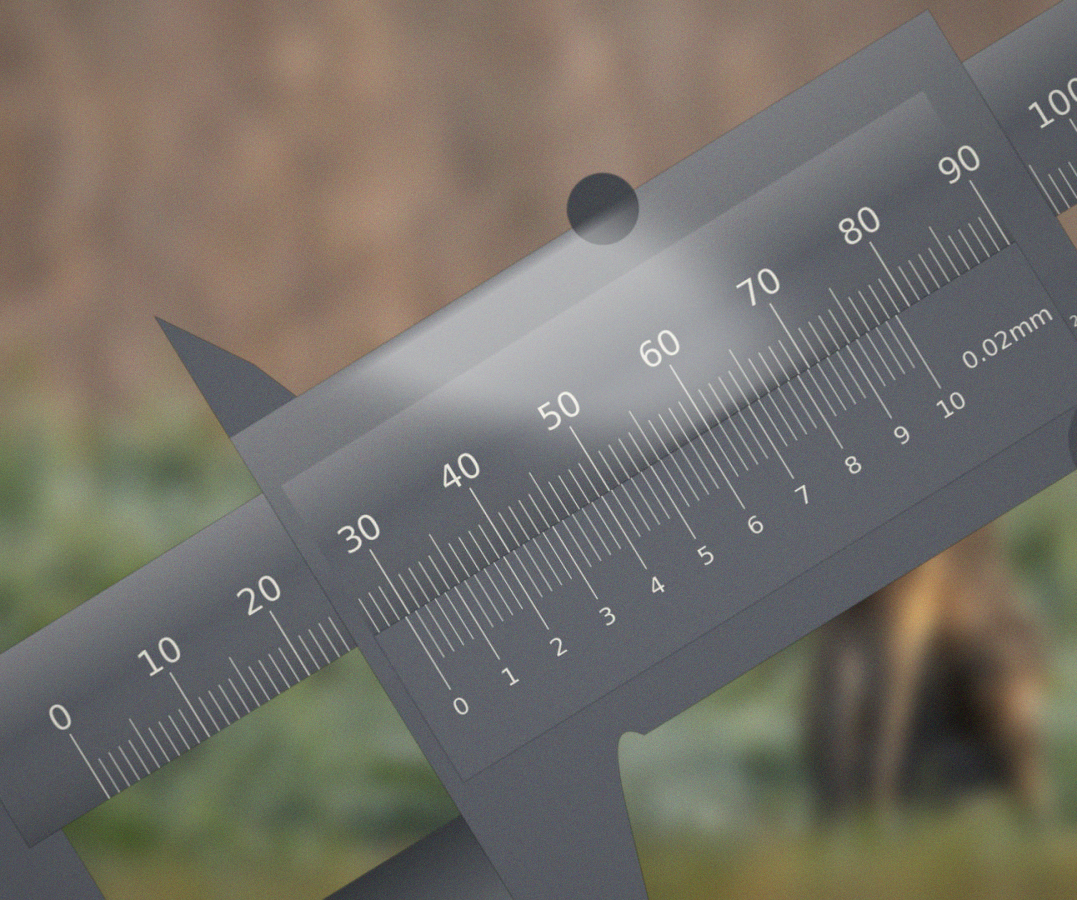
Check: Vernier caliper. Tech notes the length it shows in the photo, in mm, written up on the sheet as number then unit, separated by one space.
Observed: 29.6 mm
